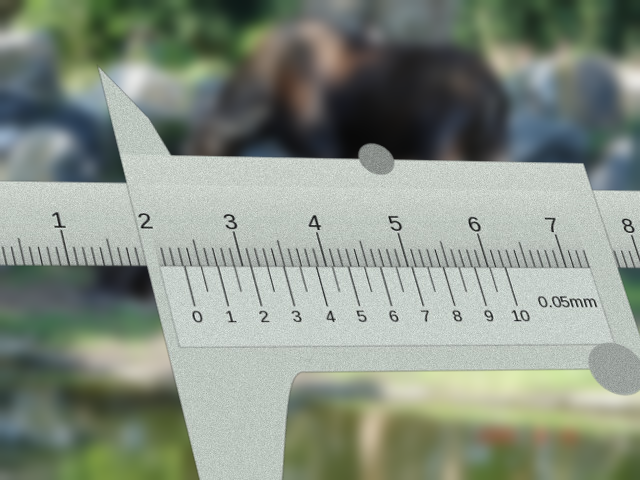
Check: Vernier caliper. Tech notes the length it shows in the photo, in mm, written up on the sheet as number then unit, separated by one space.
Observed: 23.2 mm
